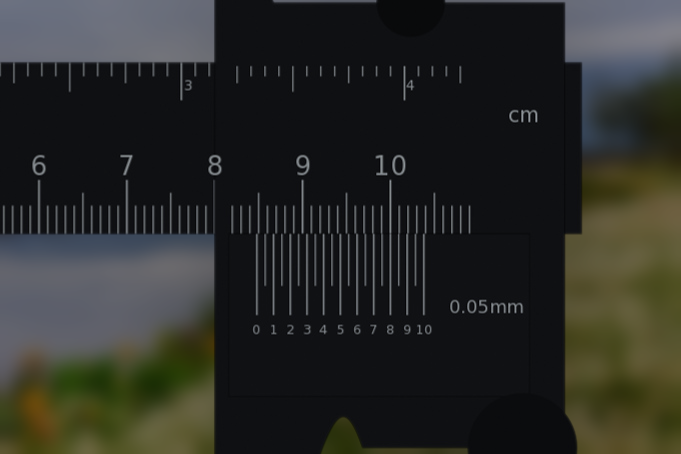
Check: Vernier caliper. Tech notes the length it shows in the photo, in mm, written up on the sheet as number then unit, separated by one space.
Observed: 84.8 mm
